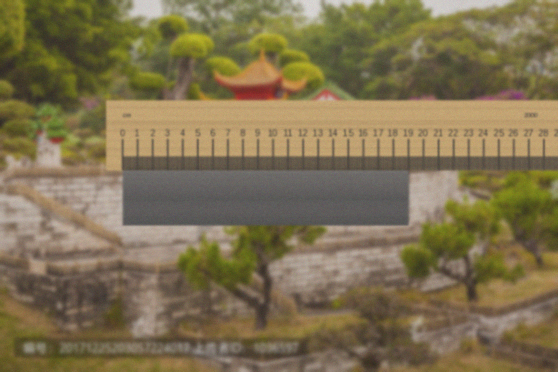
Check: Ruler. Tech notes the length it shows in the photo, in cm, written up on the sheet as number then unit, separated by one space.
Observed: 19 cm
